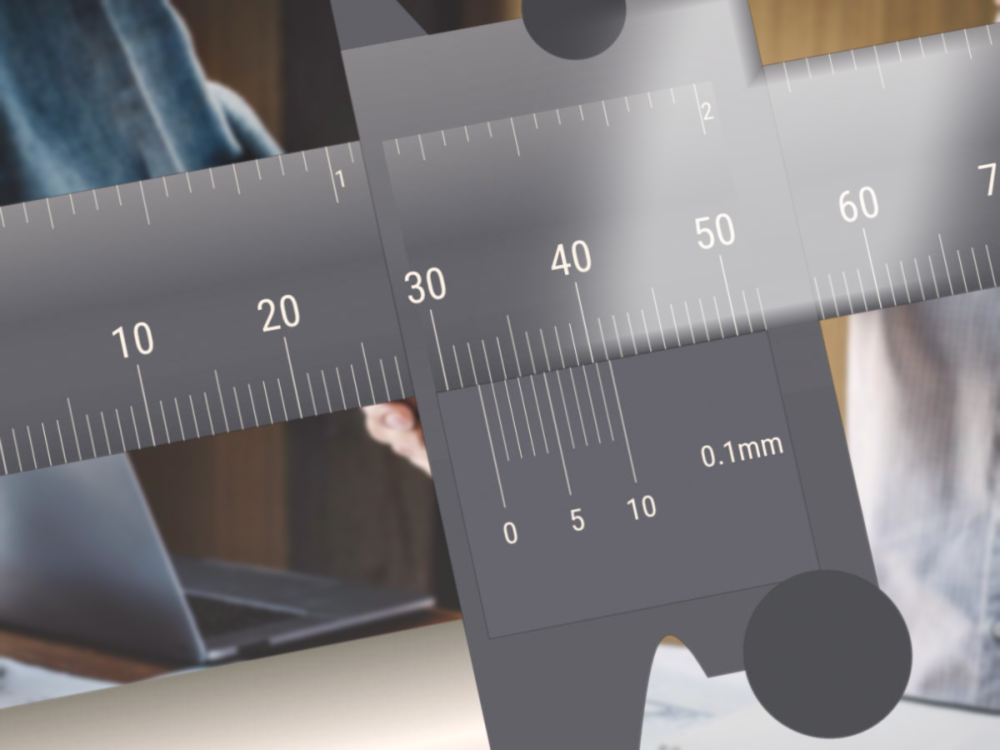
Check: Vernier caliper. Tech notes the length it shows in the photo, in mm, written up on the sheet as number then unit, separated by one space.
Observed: 32.1 mm
